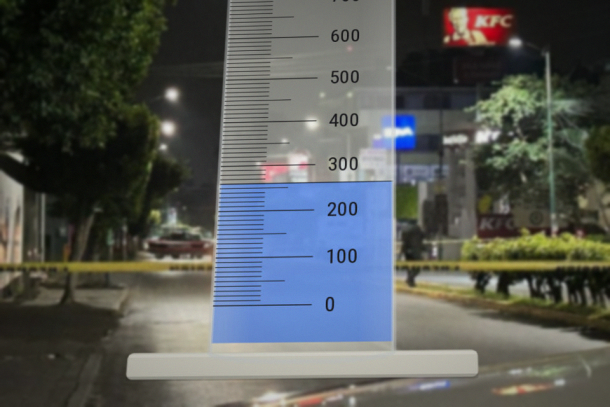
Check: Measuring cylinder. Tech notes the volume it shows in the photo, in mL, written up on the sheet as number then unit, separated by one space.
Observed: 260 mL
